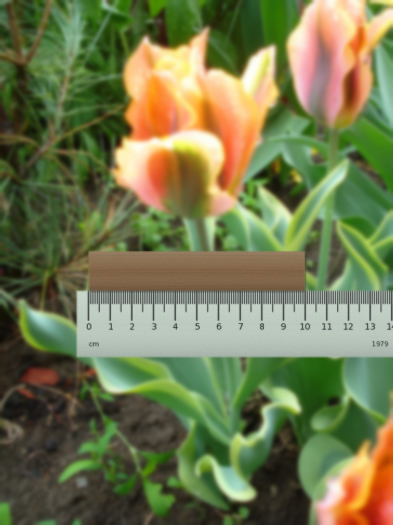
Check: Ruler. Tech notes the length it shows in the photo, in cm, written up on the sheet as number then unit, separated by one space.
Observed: 10 cm
